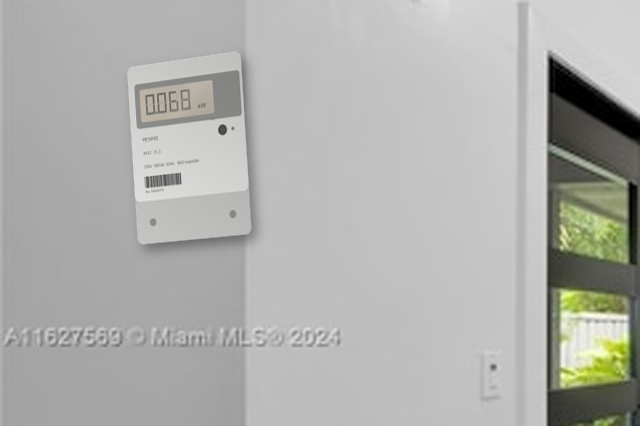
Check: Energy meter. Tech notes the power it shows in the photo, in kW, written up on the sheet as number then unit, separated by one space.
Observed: 0.068 kW
